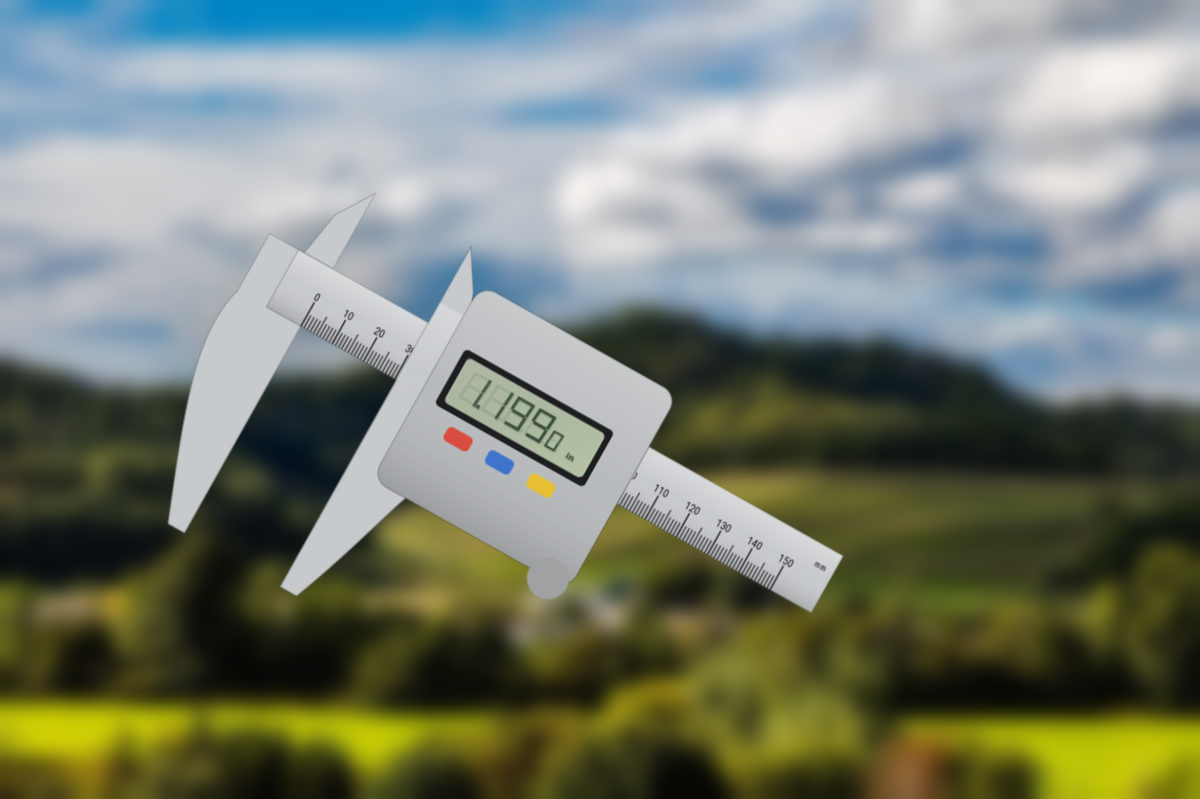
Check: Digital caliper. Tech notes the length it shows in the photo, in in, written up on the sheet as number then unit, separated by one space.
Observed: 1.1990 in
